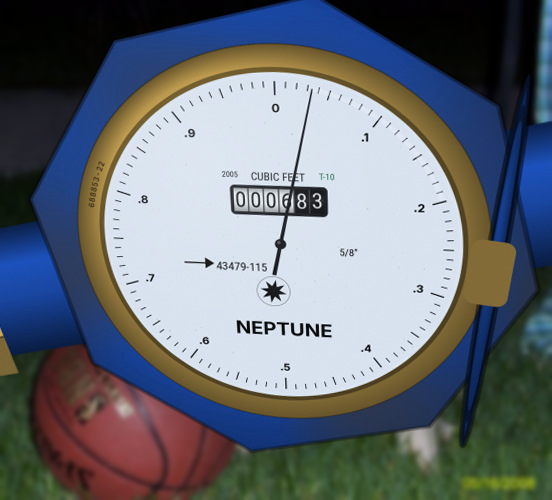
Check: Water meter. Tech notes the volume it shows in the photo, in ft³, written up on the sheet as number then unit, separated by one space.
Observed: 683.03 ft³
